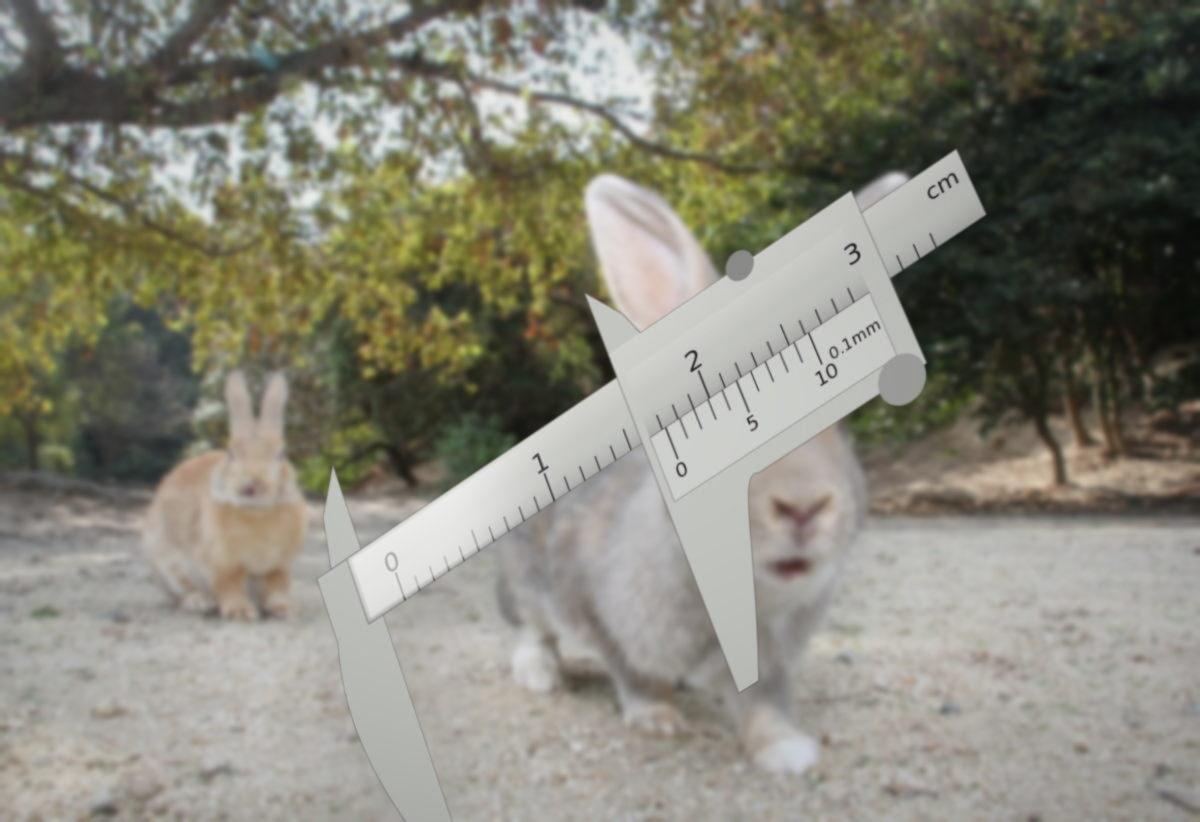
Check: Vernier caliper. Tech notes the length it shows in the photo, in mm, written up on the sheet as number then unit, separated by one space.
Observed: 17.2 mm
